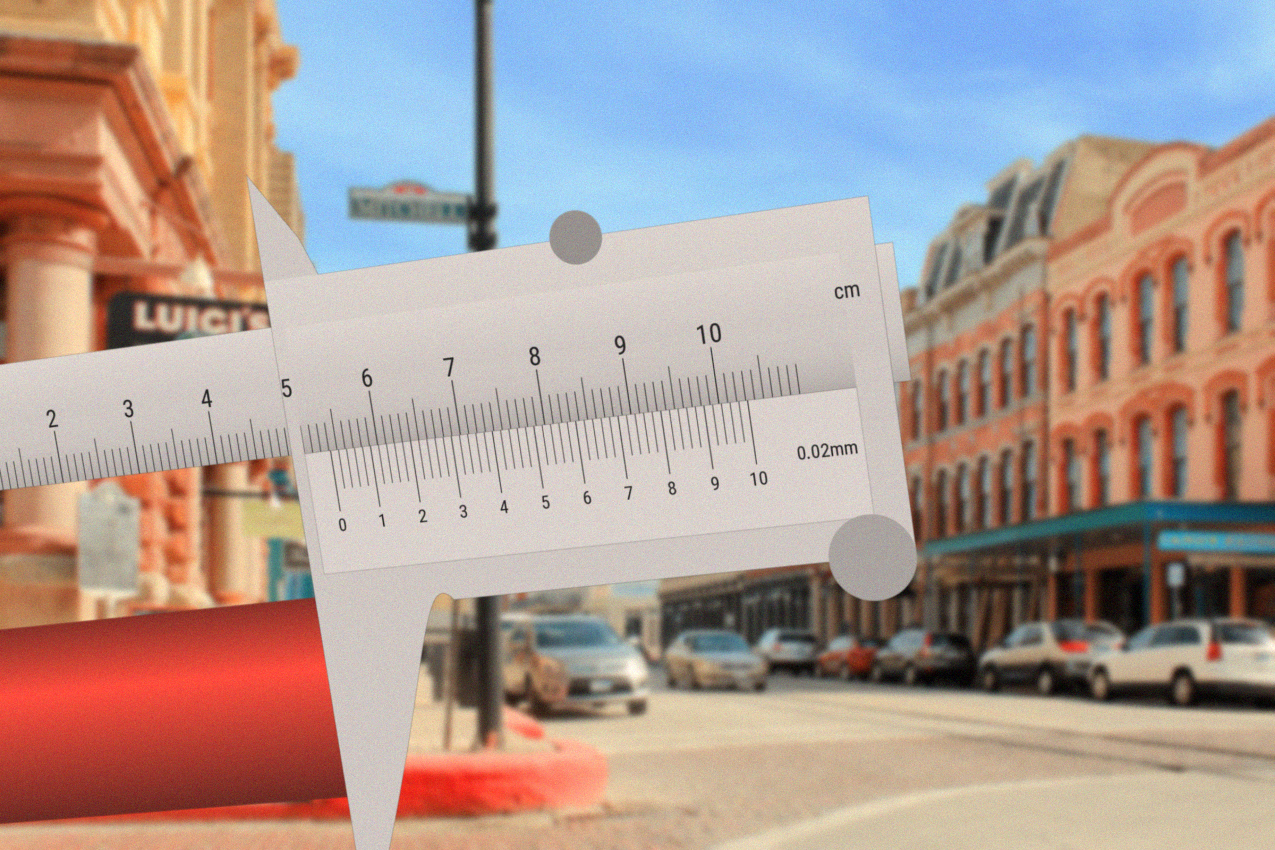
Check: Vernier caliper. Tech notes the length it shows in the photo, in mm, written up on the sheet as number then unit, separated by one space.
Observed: 54.2 mm
